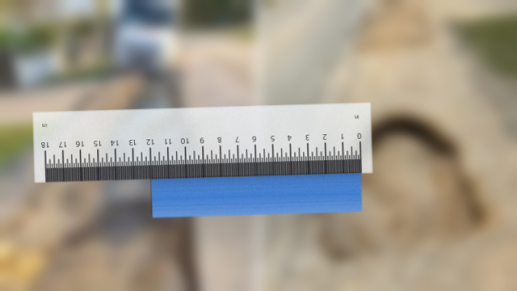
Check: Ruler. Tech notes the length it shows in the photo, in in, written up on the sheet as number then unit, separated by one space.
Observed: 12 in
